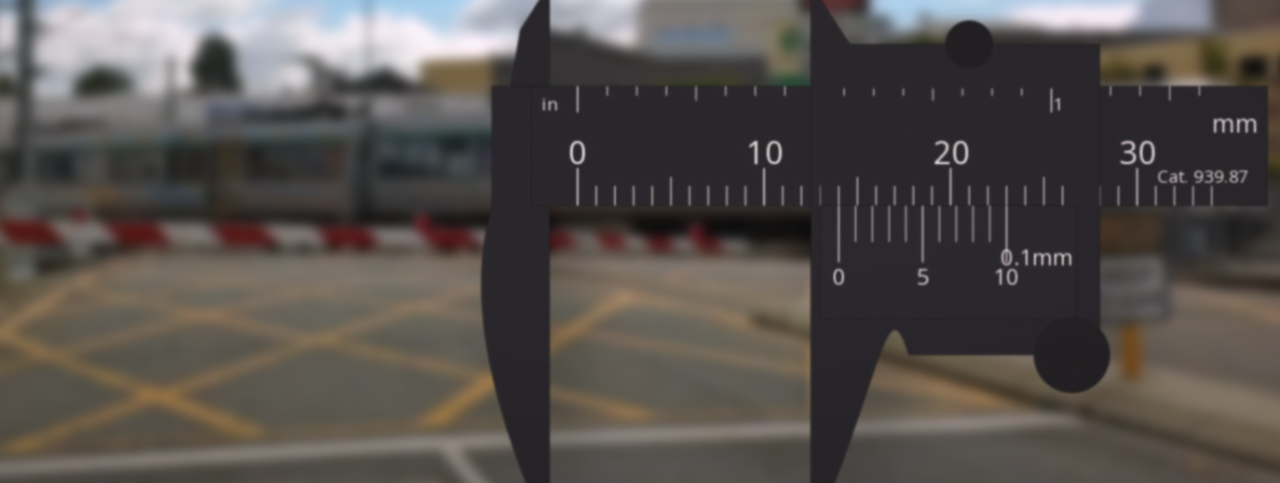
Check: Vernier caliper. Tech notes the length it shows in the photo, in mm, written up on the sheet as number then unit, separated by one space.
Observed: 14.0 mm
